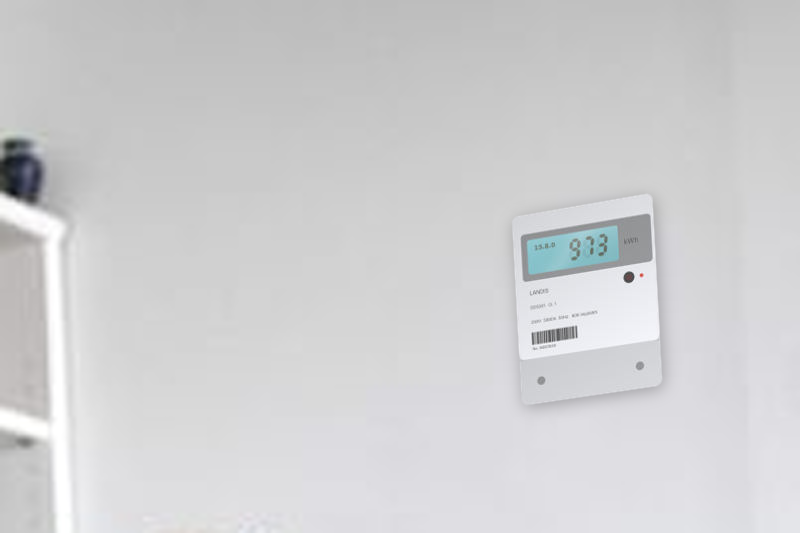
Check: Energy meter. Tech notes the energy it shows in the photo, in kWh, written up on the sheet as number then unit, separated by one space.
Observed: 973 kWh
